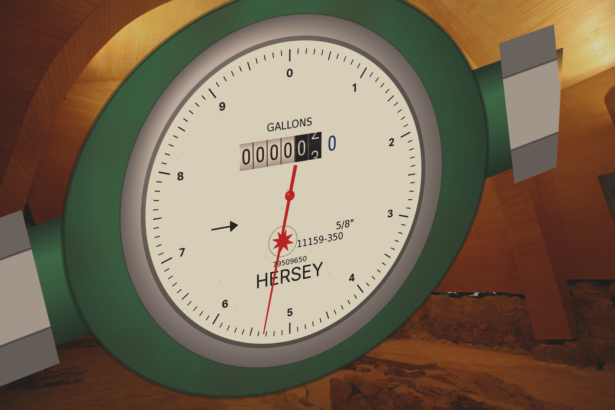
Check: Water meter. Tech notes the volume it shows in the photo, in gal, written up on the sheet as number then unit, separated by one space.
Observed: 25.3 gal
